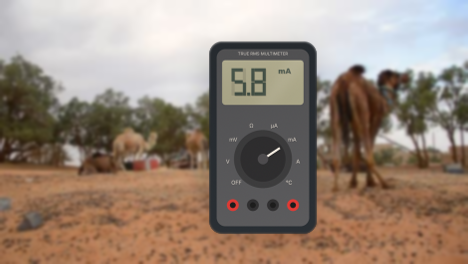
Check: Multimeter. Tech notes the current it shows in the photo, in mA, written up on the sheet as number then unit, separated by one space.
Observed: 5.8 mA
